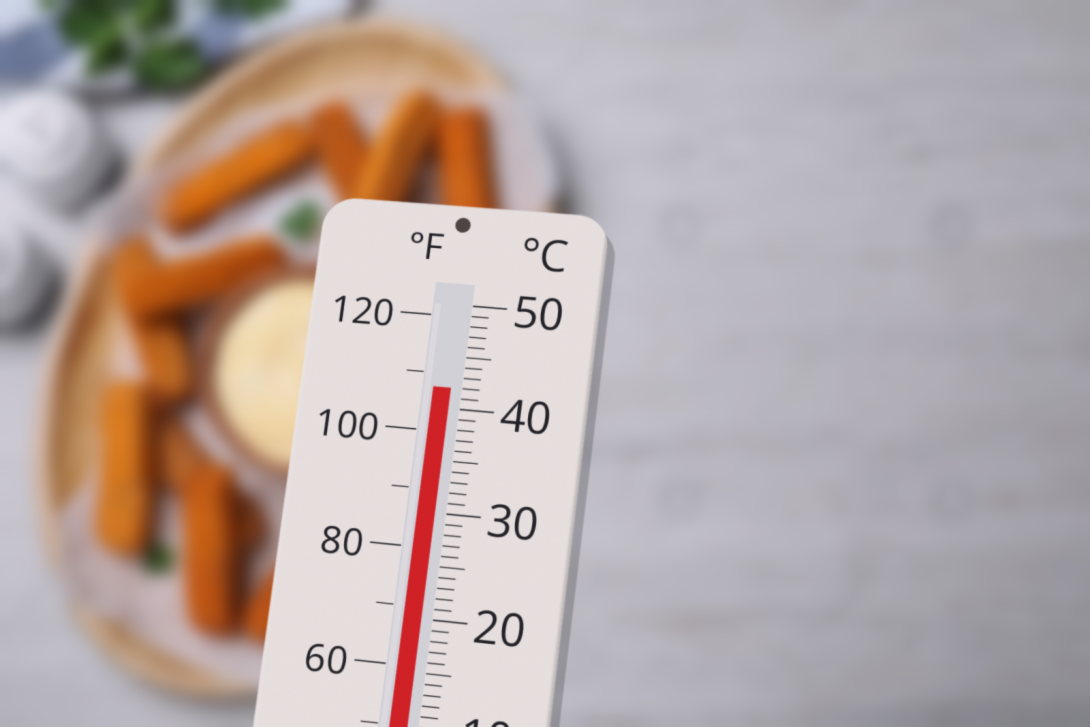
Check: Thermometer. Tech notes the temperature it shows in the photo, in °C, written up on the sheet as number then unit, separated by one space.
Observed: 42 °C
